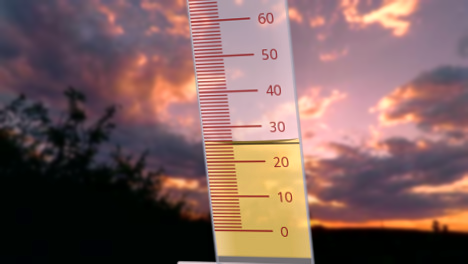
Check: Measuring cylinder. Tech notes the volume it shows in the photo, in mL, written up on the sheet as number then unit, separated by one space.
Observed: 25 mL
